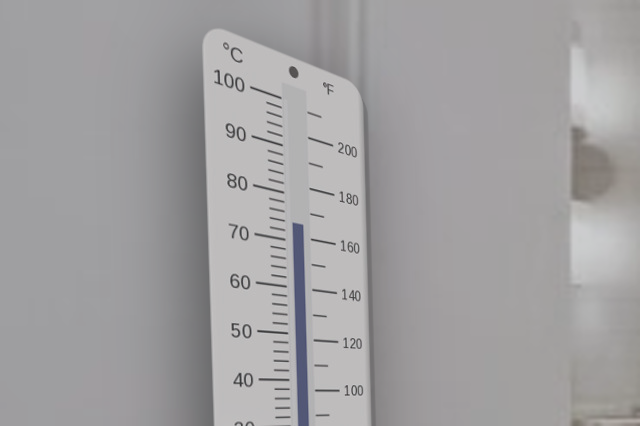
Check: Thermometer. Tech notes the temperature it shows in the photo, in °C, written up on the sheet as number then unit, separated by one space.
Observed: 74 °C
